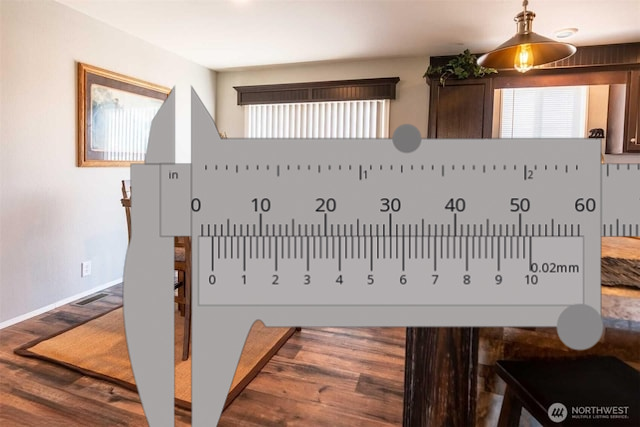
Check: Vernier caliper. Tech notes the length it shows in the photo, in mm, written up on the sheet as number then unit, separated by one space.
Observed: 2.6 mm
